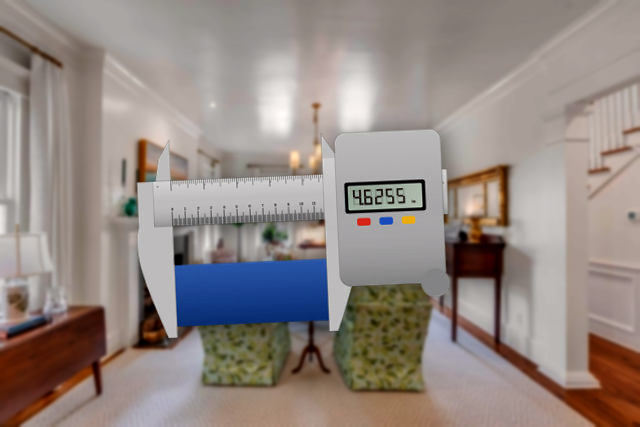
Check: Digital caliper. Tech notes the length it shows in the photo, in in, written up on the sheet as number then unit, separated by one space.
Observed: 4.6255 in
